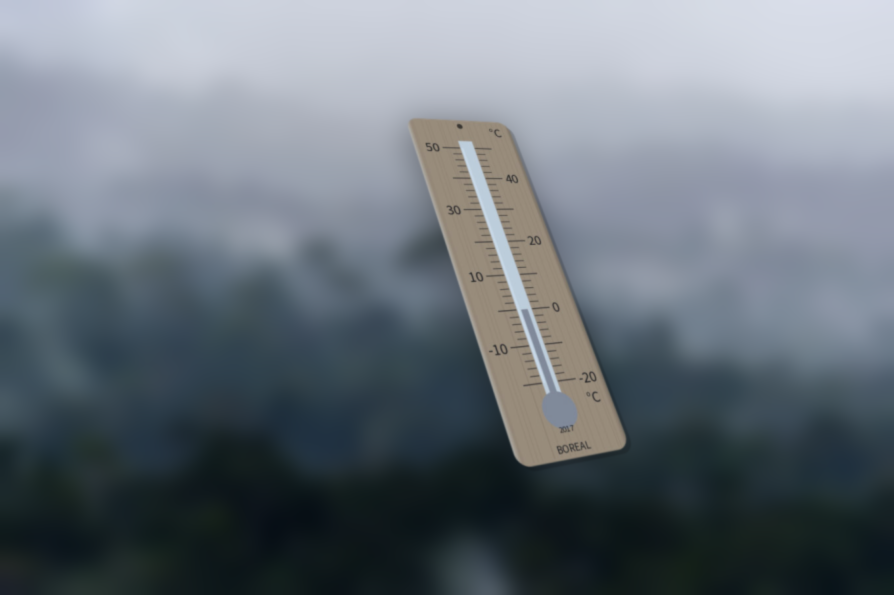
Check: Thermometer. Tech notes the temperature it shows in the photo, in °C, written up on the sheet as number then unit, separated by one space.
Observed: 0 °C
